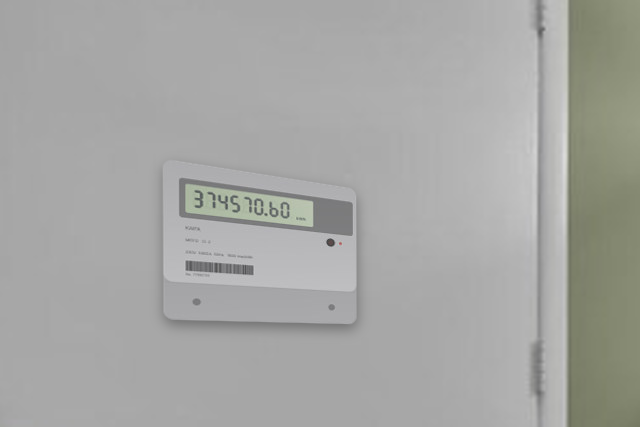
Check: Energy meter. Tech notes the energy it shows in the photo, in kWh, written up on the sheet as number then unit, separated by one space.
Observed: 374570.60 kWh
